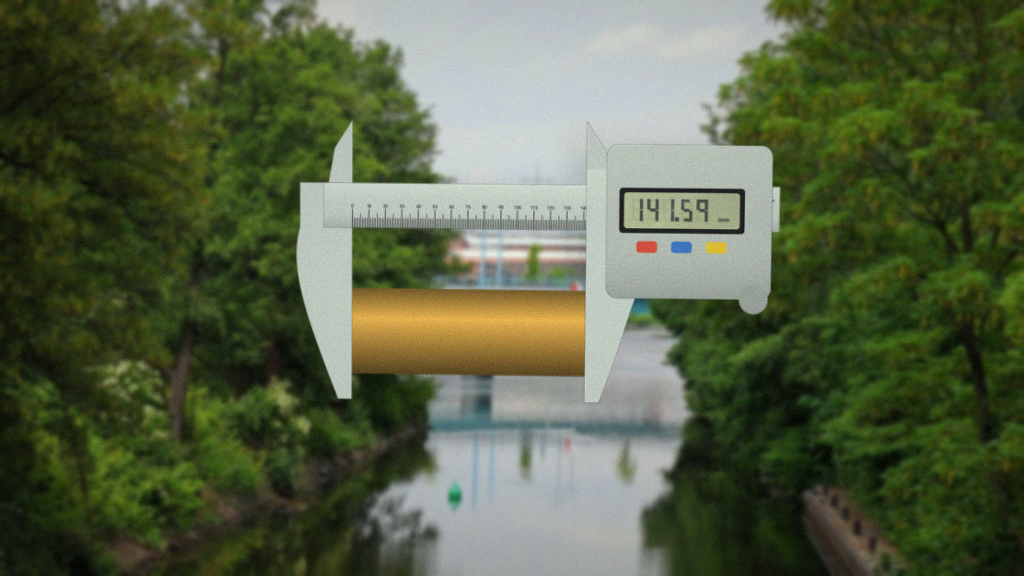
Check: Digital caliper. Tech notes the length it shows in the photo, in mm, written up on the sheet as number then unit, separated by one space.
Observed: 141.59 mm
